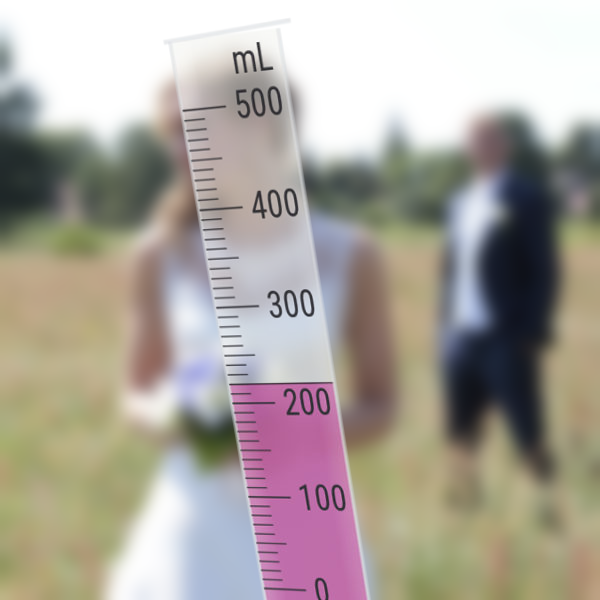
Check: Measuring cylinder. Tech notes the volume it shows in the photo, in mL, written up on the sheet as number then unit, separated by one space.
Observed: 220 mL
